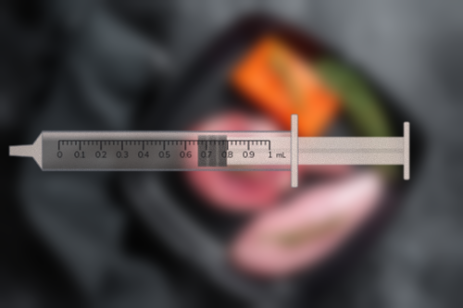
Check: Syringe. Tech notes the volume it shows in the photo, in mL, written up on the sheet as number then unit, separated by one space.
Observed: 0.66 mL
